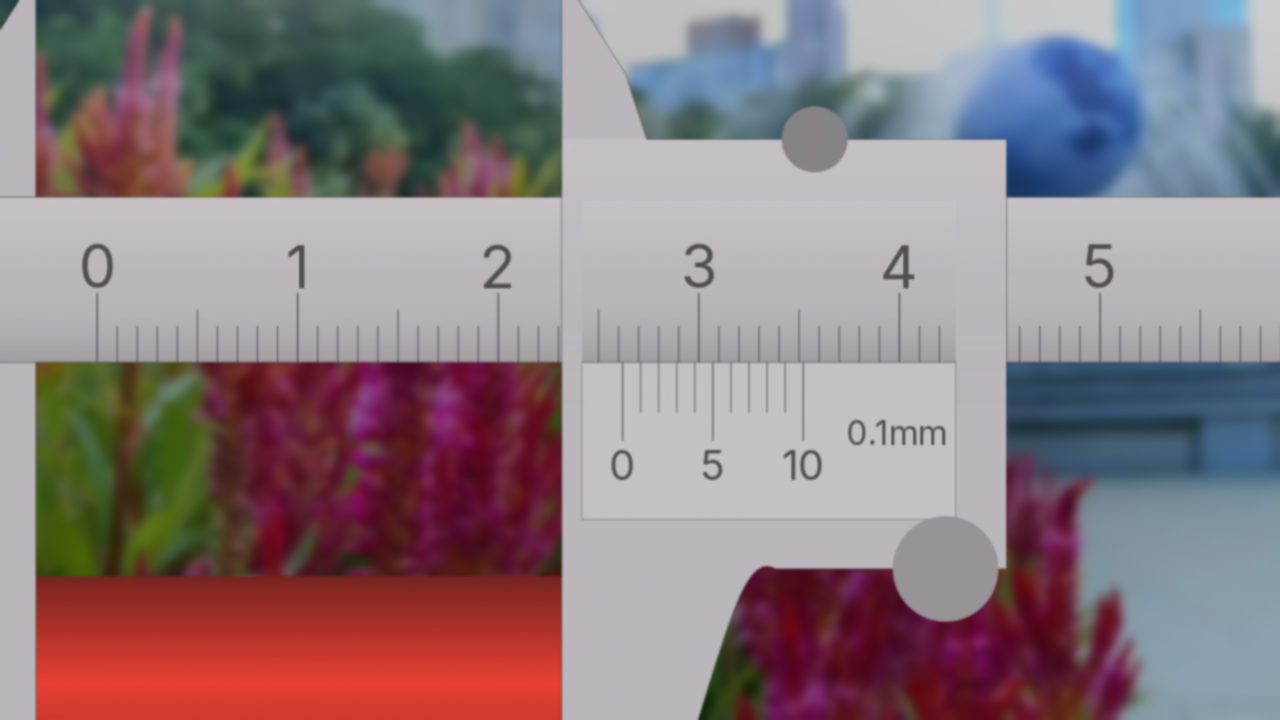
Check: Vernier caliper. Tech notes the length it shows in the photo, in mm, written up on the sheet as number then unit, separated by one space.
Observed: 26.2 mm
